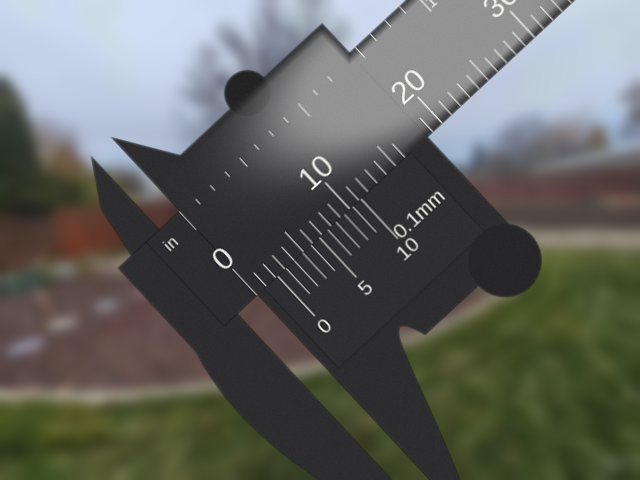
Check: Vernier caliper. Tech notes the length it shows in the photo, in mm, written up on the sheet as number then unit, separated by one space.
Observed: 2.2 mm
